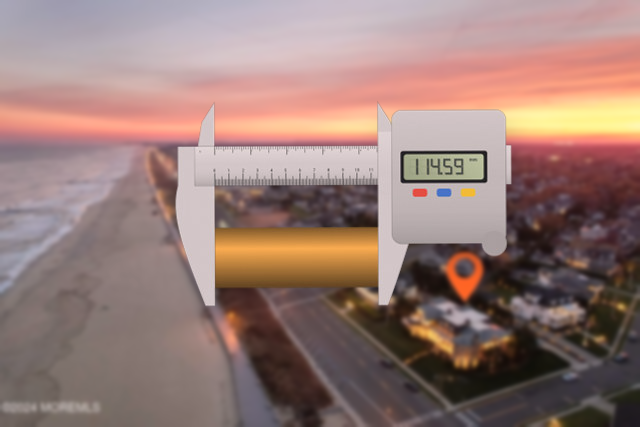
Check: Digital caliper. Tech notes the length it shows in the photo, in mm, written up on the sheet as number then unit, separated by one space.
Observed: 114.59 mm
